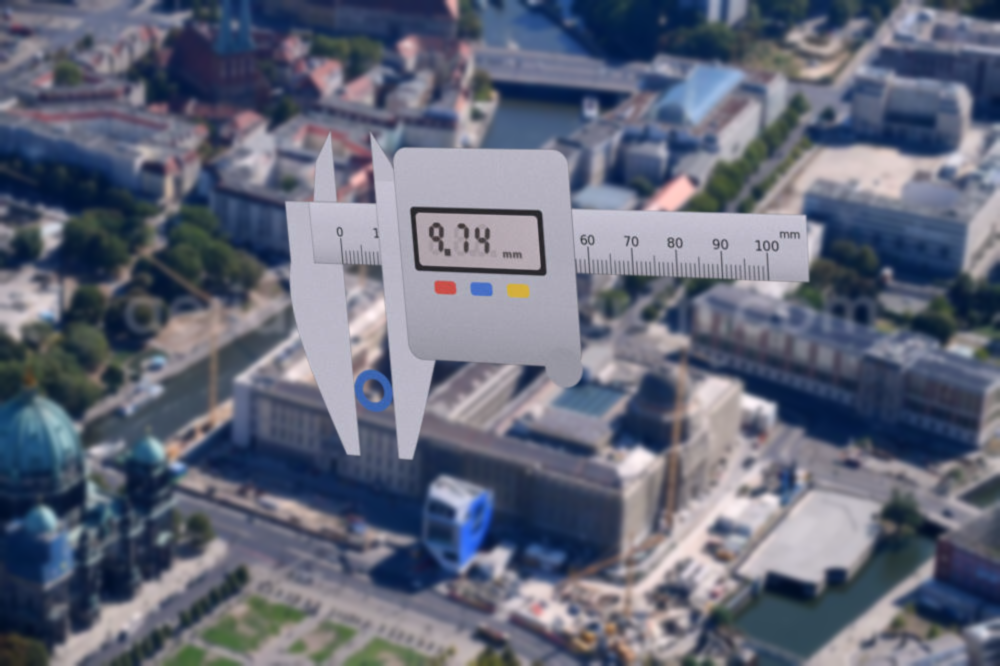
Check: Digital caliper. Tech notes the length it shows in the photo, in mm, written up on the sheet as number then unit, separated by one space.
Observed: 9.74 mm
